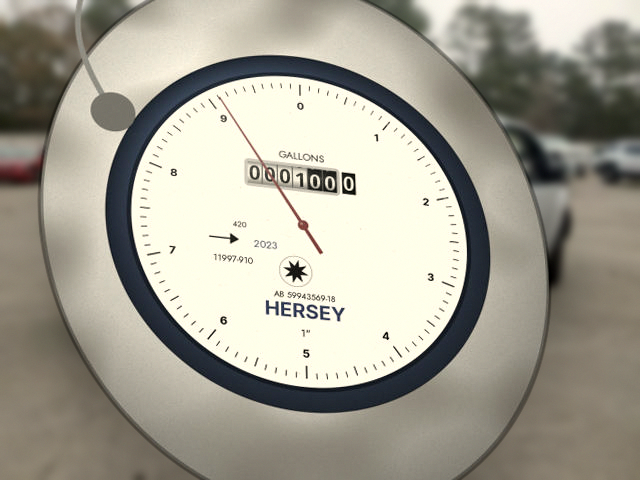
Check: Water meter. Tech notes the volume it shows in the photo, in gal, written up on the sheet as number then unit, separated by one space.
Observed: 999.1 gal
